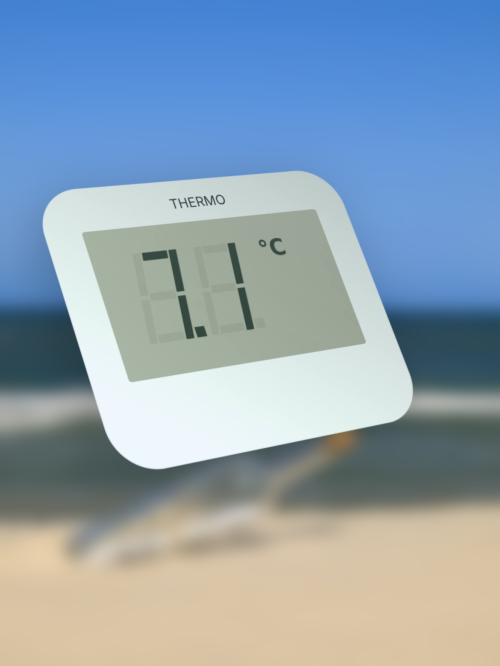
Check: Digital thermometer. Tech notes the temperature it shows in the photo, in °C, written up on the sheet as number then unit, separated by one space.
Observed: 7.1 °C
